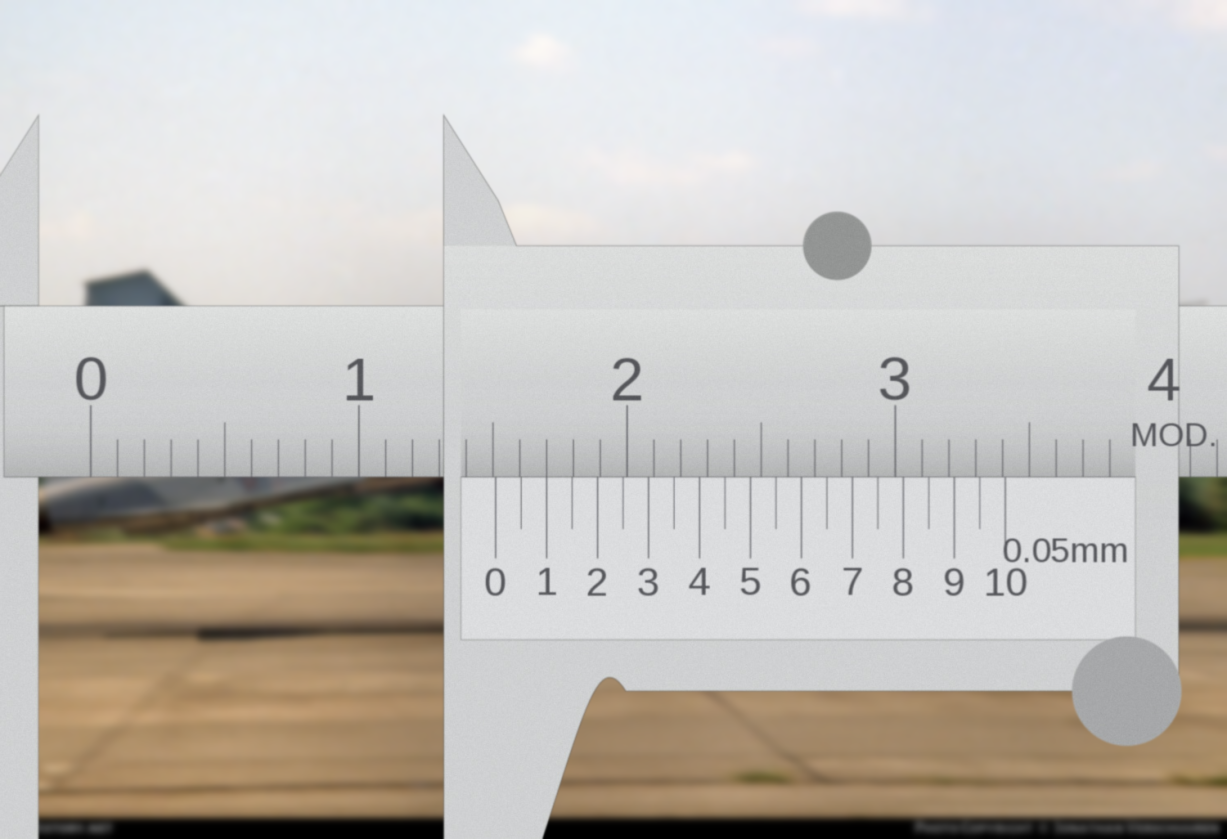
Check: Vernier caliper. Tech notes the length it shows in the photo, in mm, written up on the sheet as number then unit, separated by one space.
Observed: 15.10 mm
